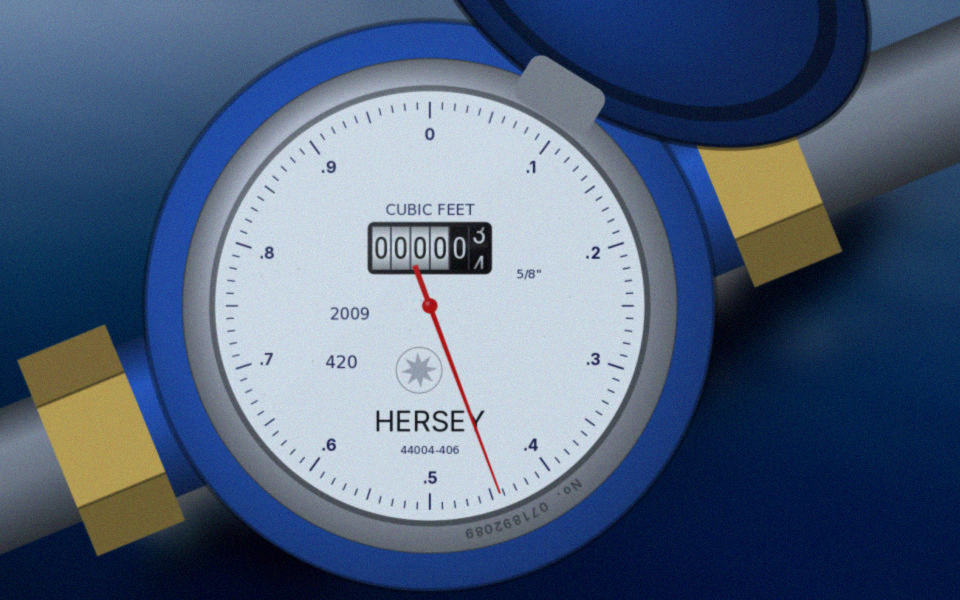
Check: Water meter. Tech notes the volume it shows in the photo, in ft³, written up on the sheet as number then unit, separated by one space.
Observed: 3.44 ft³
